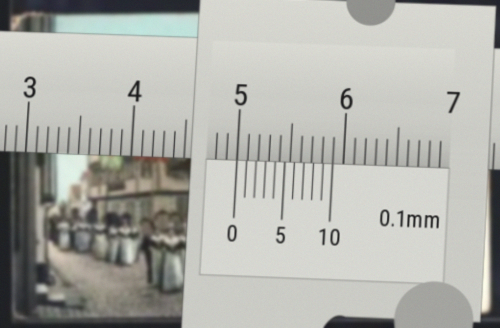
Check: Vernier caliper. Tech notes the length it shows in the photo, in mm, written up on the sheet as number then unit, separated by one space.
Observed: 50.0 mm
